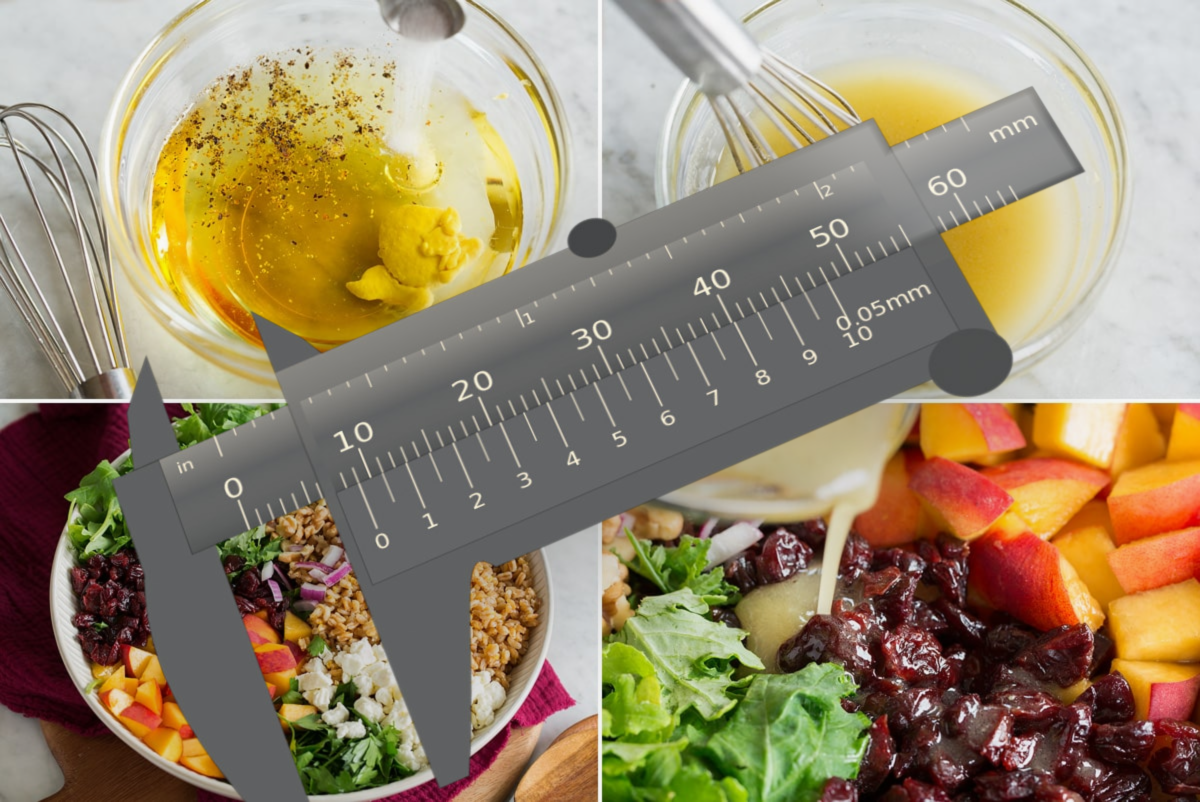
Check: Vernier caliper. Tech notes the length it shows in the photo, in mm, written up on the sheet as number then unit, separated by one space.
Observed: 9.0 mm
